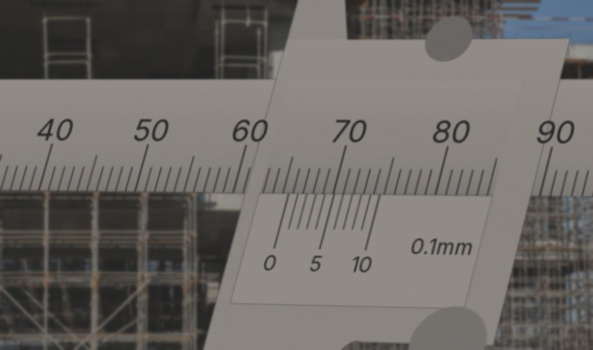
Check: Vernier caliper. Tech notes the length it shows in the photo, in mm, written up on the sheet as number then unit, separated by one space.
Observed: 65.6 mm
